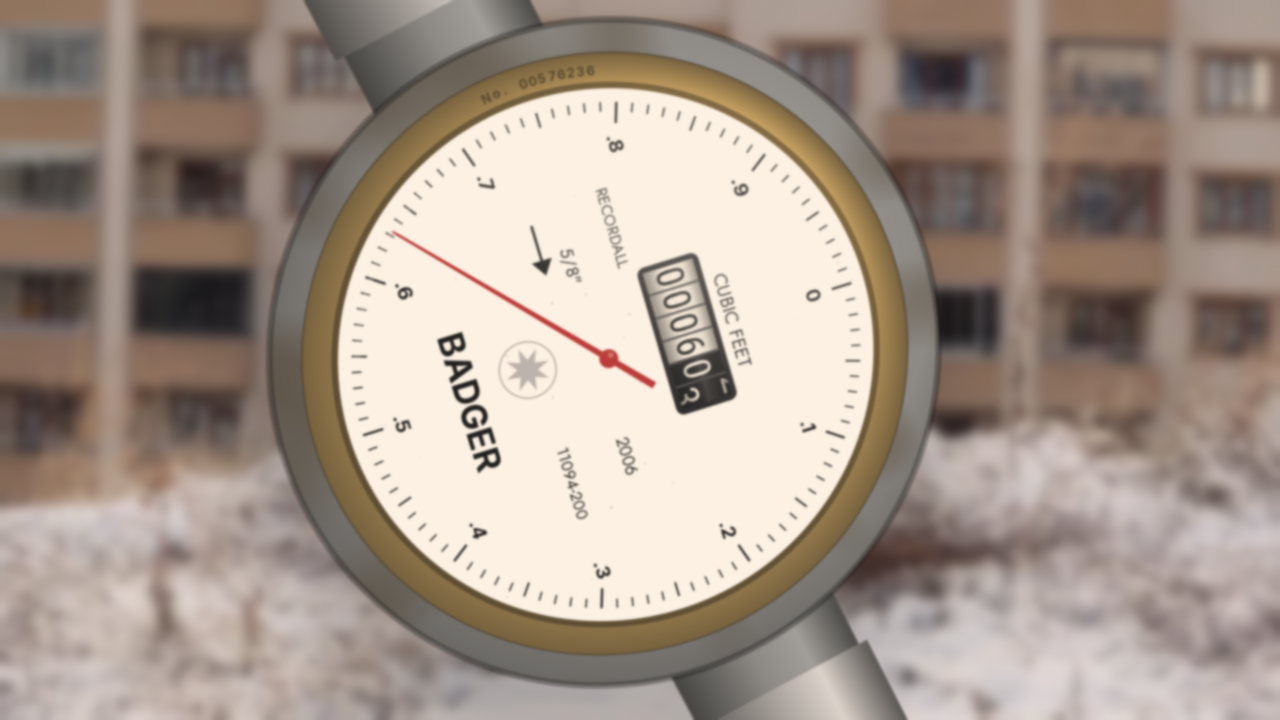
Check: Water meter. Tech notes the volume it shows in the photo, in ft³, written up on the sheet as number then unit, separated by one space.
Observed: 602.63 ft³
